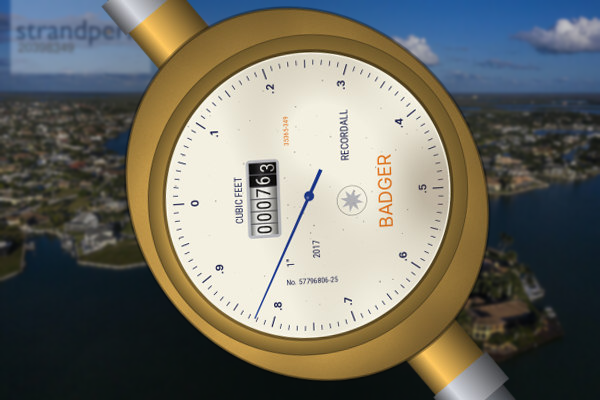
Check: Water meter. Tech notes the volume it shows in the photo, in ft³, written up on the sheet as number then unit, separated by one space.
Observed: 762.82 ft³
